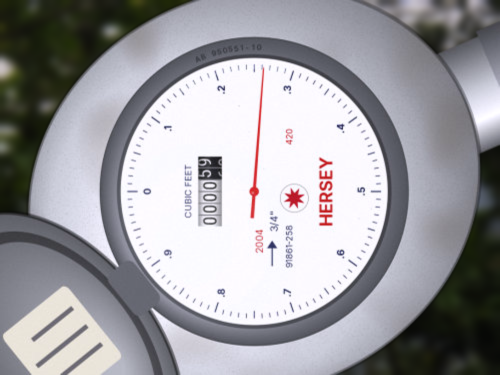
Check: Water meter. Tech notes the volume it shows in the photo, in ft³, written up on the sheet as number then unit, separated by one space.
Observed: 59.26 ft³
